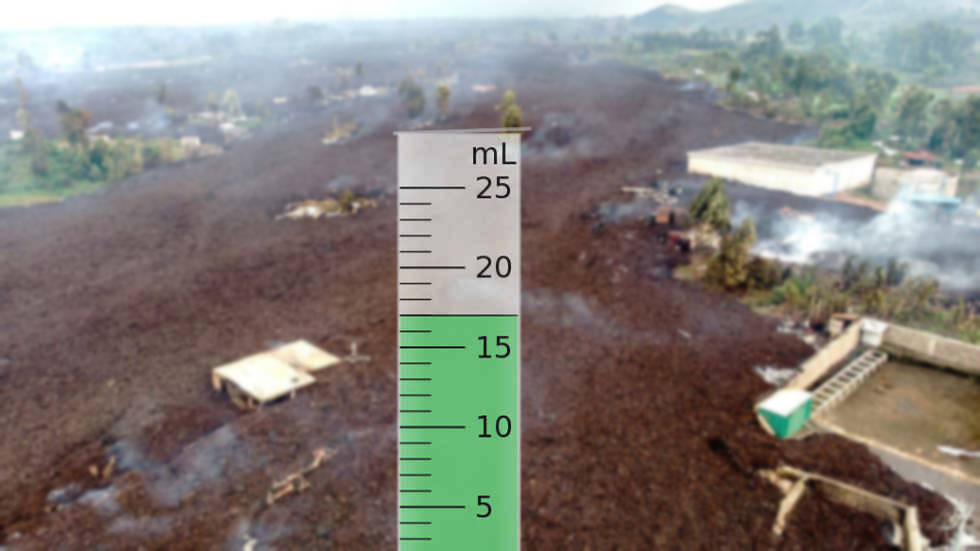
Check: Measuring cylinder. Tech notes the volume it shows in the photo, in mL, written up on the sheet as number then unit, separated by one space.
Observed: 17 mL
